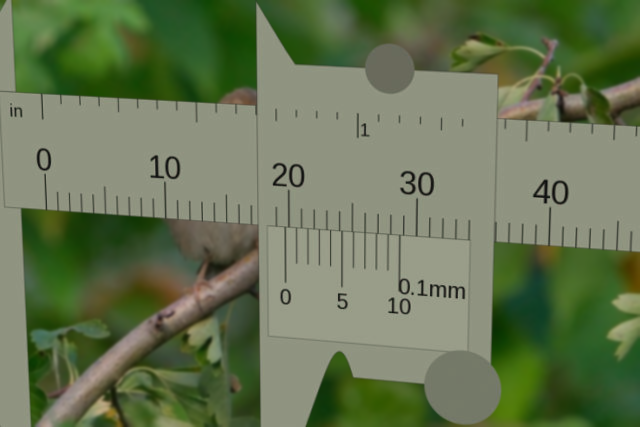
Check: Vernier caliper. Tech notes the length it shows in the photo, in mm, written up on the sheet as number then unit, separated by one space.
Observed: 19.7 mm
